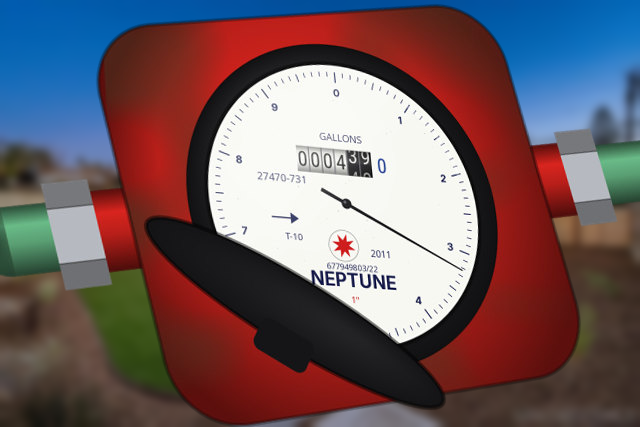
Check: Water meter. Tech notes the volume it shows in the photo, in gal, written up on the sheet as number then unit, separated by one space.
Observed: 4393.2 gal
